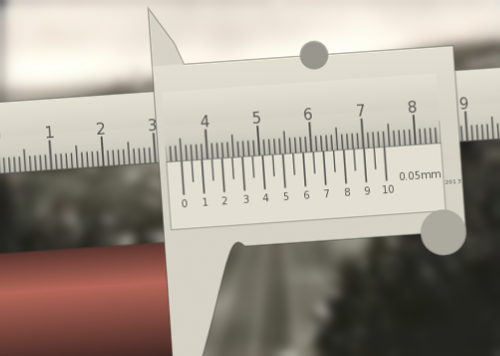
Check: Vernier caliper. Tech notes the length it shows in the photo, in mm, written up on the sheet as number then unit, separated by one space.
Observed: 35.0 mm
